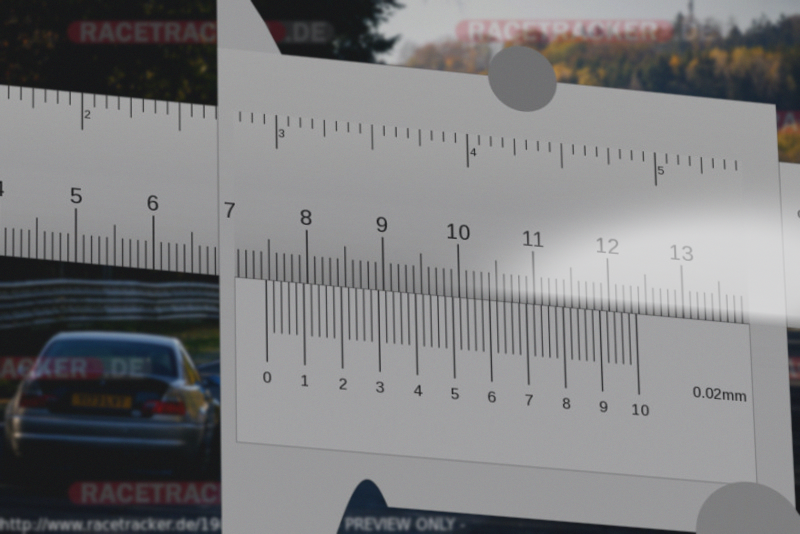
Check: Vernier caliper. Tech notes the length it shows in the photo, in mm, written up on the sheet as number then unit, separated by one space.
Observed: 74.6 mm
